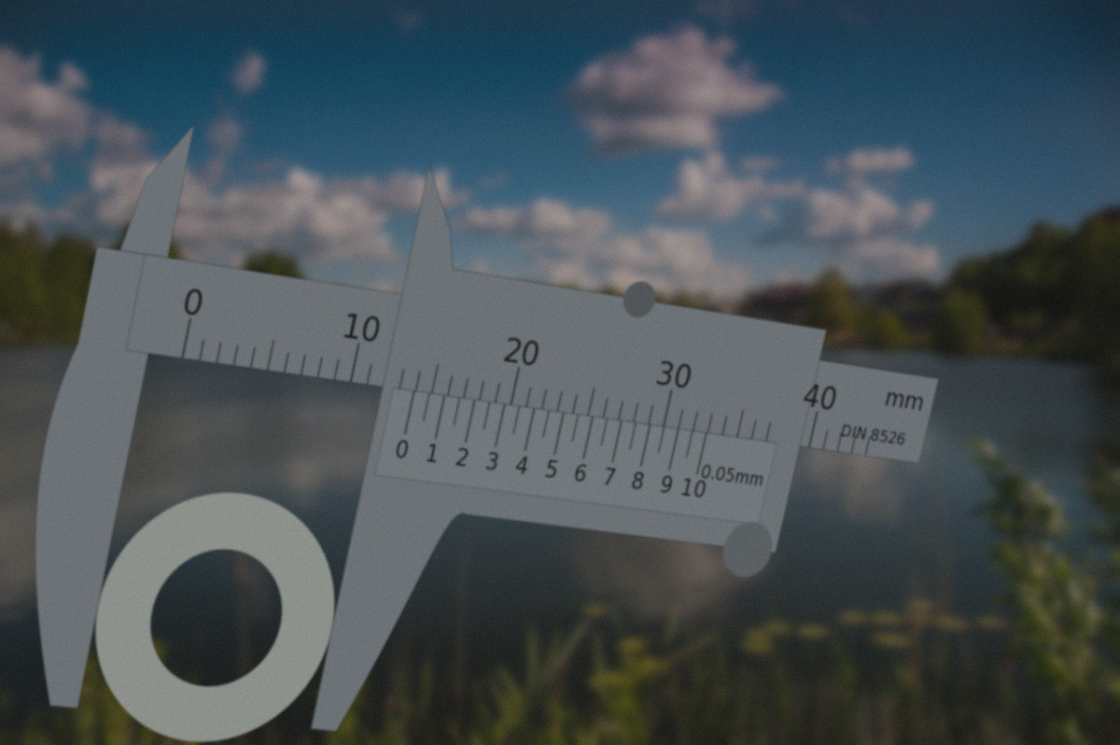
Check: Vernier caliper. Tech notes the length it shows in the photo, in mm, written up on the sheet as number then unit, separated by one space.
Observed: 13.9 mm
